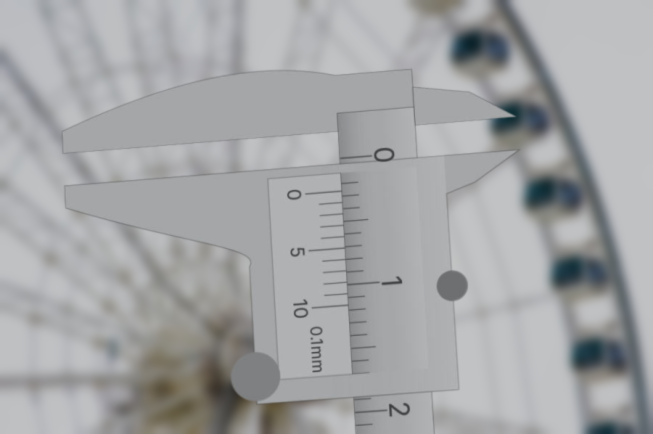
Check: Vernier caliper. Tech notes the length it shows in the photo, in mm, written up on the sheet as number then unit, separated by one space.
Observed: 2.6 mm
